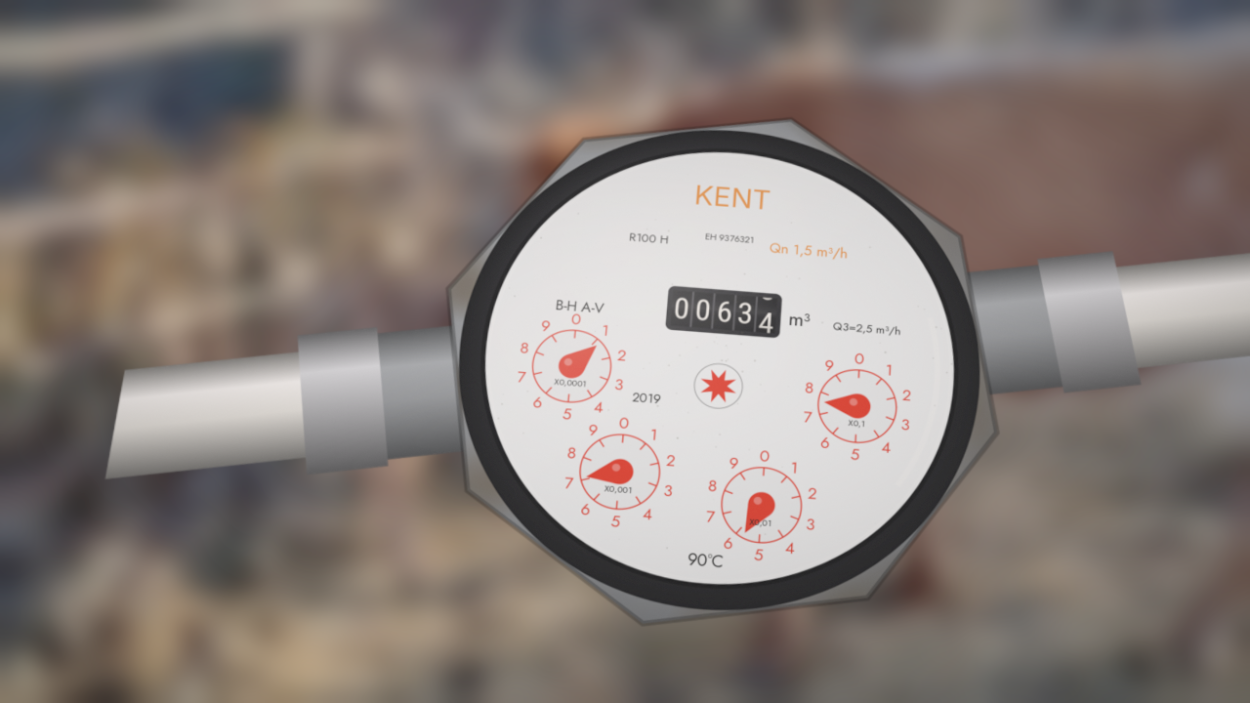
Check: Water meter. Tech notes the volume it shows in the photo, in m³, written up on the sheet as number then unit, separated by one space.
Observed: 633.7571 m³
